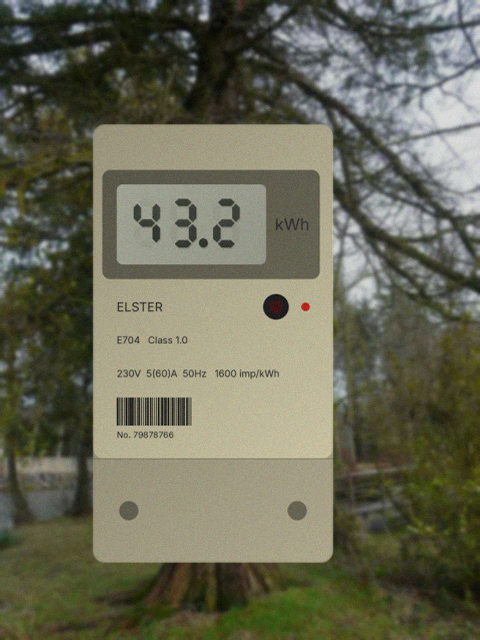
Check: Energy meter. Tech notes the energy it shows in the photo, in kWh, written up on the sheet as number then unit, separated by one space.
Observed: 43.2 kWh
